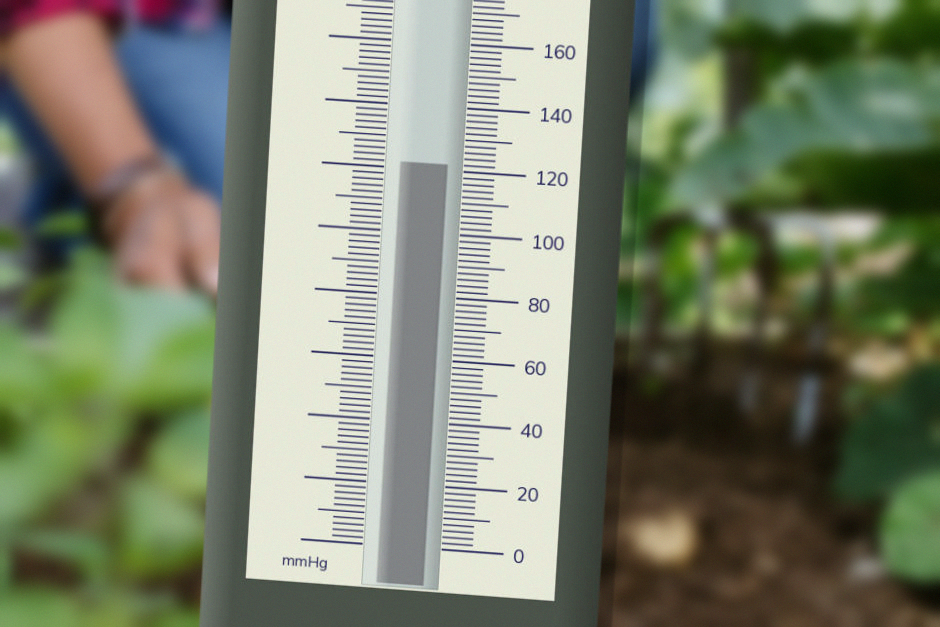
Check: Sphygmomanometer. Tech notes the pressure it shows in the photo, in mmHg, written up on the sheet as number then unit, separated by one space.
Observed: 122 mmHg
